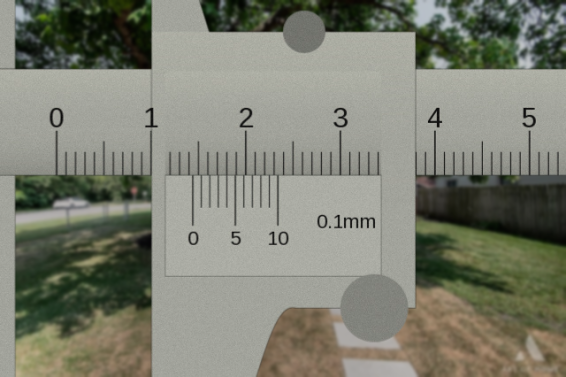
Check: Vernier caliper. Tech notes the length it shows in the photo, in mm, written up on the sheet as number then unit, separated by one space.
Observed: 14.4 mm
